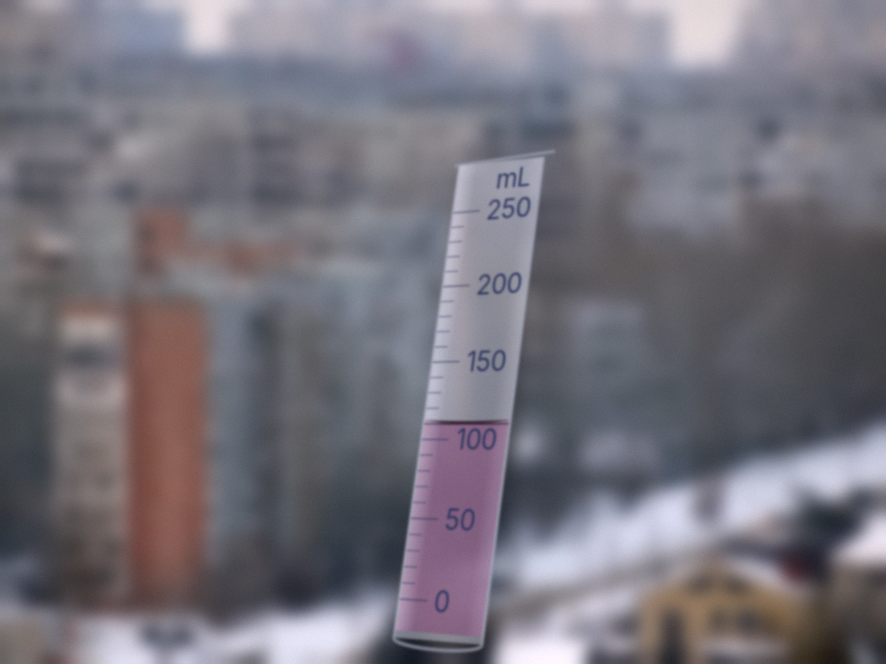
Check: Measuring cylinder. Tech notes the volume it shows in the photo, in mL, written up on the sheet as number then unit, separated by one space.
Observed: 110 mL
